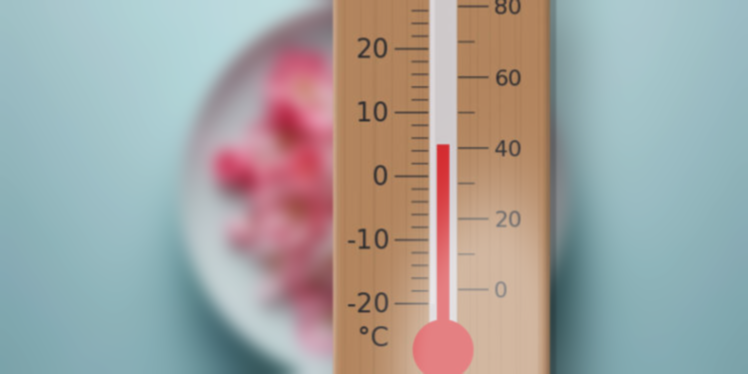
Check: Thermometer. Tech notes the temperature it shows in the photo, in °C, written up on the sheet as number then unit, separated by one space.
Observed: 5 °C
